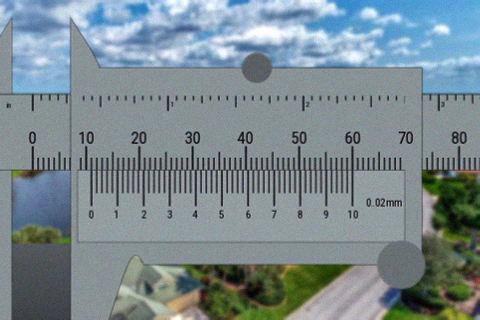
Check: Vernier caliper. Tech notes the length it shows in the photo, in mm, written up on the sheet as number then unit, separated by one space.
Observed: 11.0 mm
